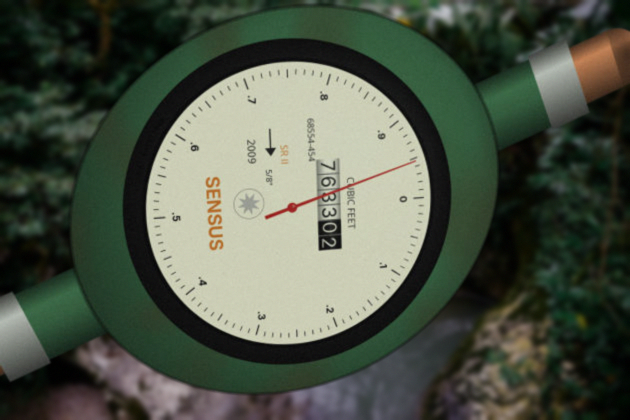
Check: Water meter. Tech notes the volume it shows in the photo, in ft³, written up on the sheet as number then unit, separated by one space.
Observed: 763301.95 ft³
